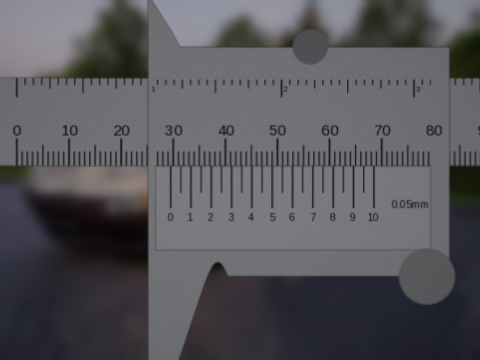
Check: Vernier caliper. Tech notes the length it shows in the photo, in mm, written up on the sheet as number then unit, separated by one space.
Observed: 29.5 mm
